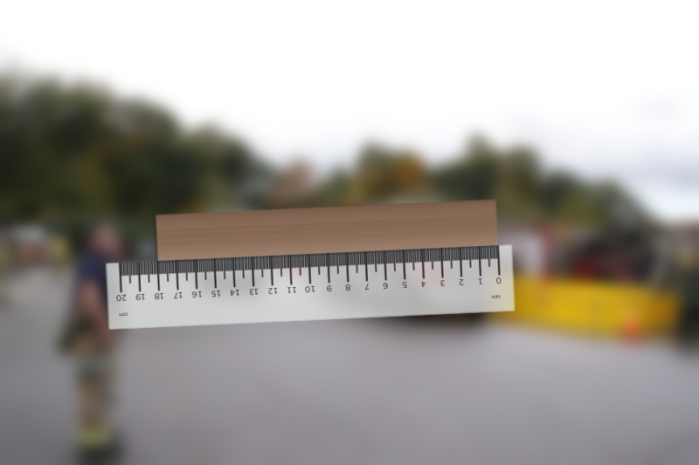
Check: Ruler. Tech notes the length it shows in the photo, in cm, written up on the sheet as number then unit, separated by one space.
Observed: 18 cm
